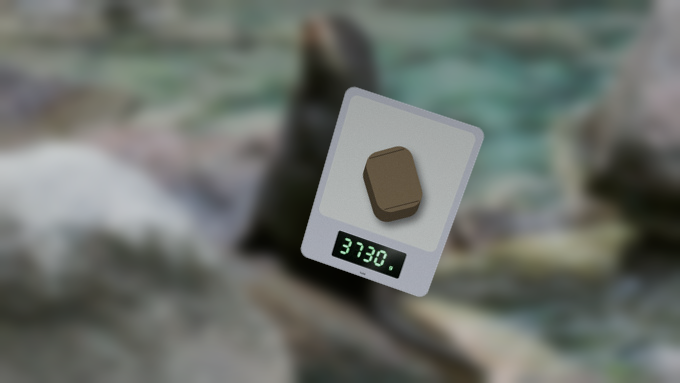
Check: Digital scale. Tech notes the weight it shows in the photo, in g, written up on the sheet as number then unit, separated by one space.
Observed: 3730 g
